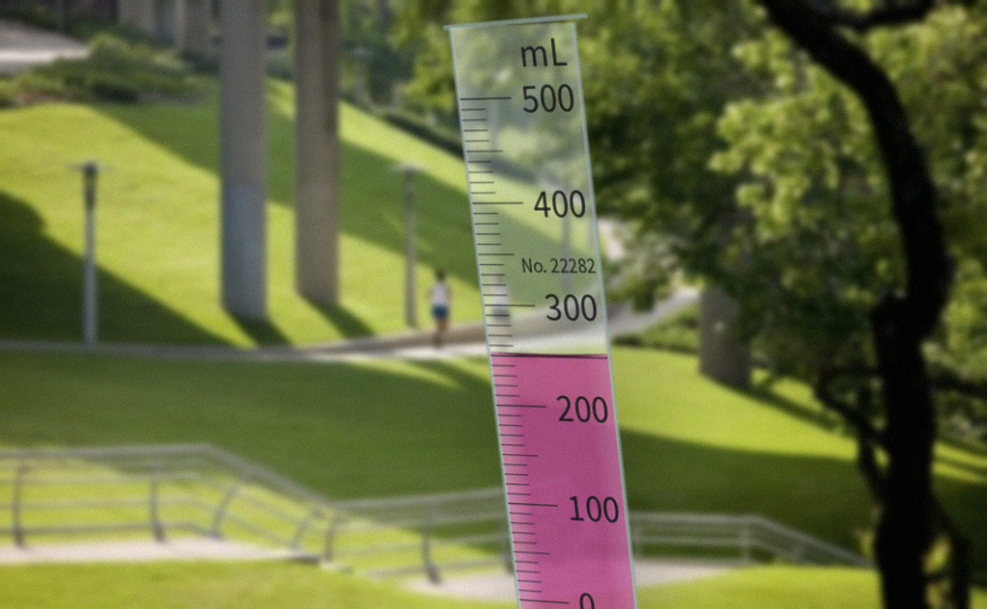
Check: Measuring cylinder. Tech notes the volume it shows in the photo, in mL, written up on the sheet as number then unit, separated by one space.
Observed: 250 mL
